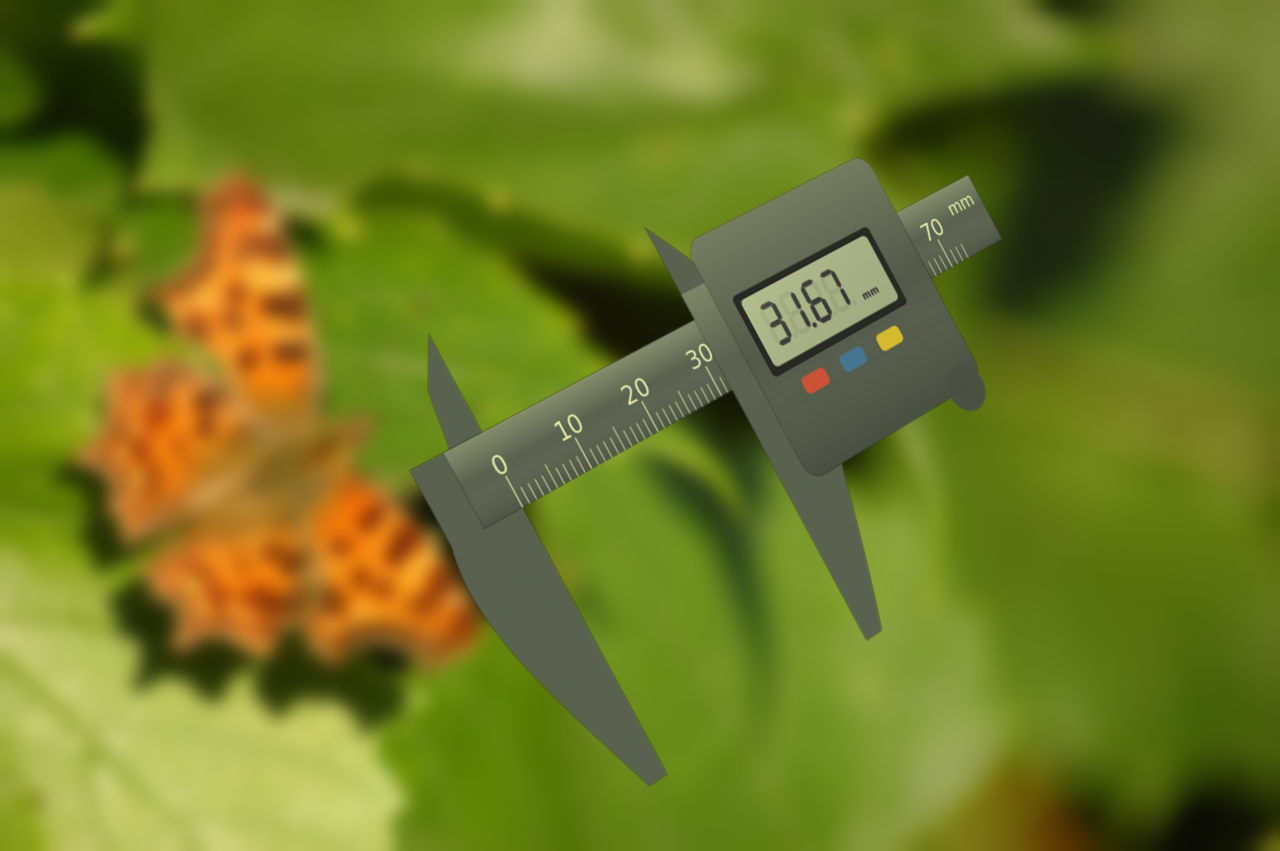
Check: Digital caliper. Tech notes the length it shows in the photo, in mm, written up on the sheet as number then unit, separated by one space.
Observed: 31.67 mm
